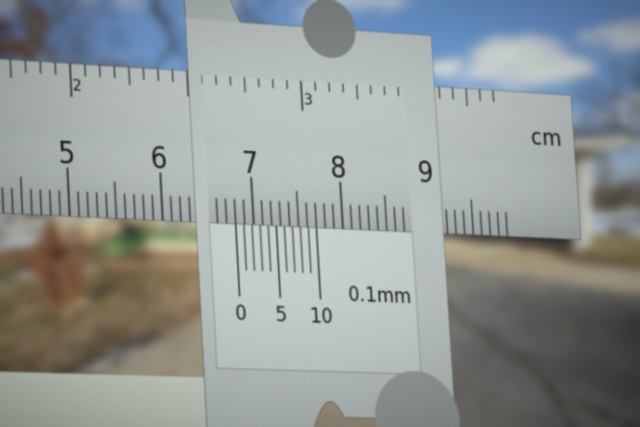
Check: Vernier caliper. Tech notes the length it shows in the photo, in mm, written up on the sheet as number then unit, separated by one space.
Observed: 68.0 mm
